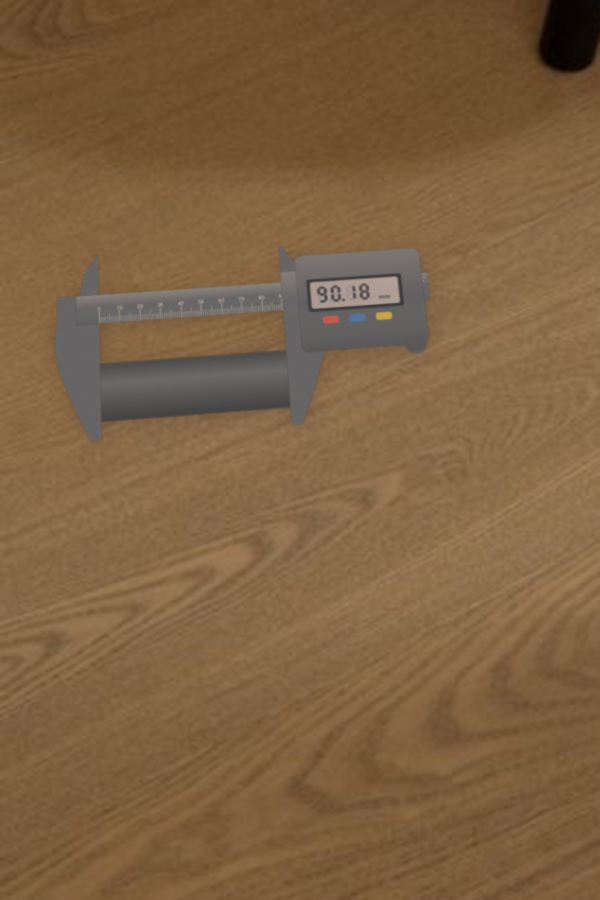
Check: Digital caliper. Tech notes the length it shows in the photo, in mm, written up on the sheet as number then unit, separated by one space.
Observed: 90.18 mm
